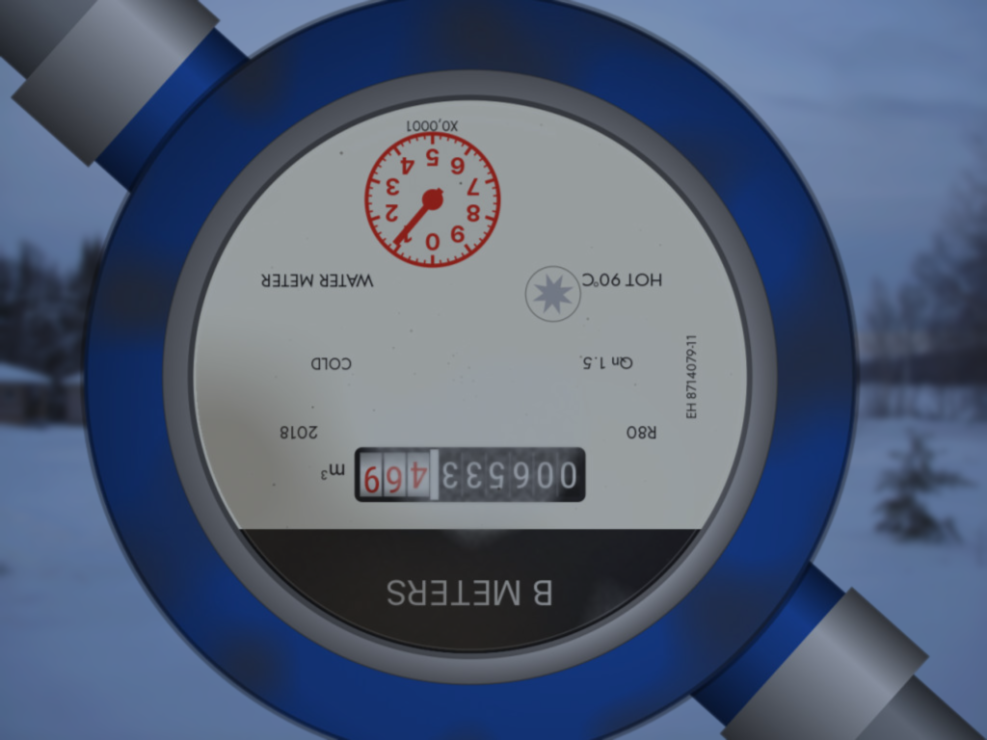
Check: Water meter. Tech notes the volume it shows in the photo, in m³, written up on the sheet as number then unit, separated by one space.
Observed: 6533.4691 m³
